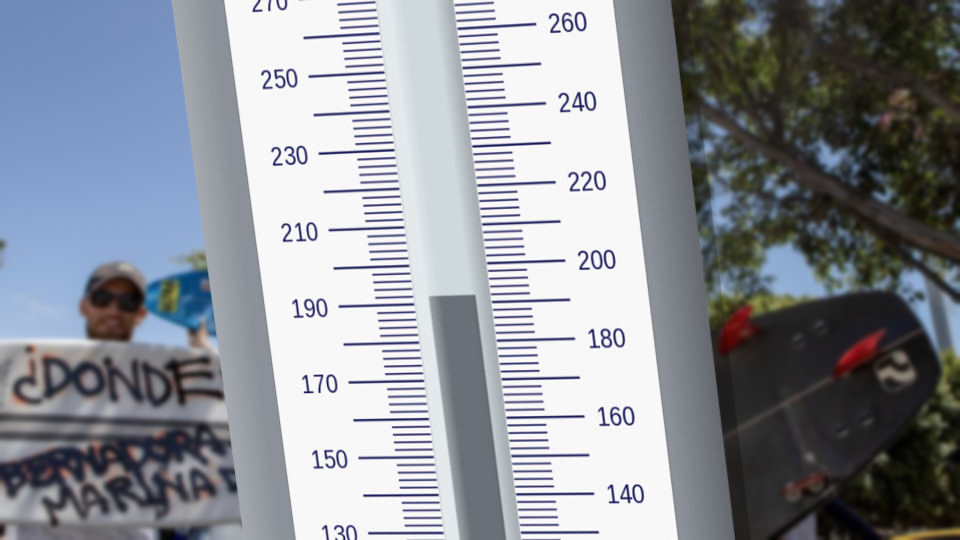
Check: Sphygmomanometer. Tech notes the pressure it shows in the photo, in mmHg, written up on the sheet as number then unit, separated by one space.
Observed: 192 mmHg
